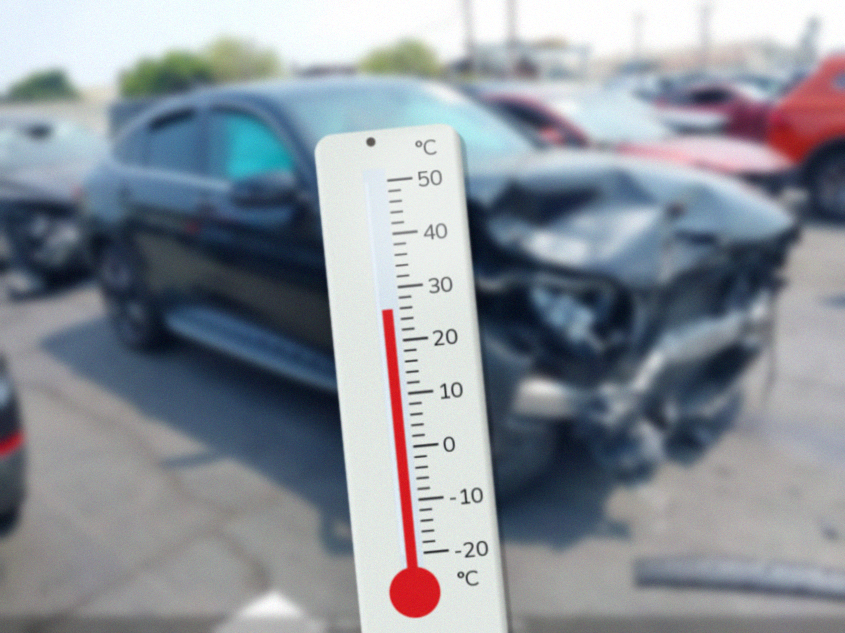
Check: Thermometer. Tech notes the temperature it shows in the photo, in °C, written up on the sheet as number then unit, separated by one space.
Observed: 26 °C
